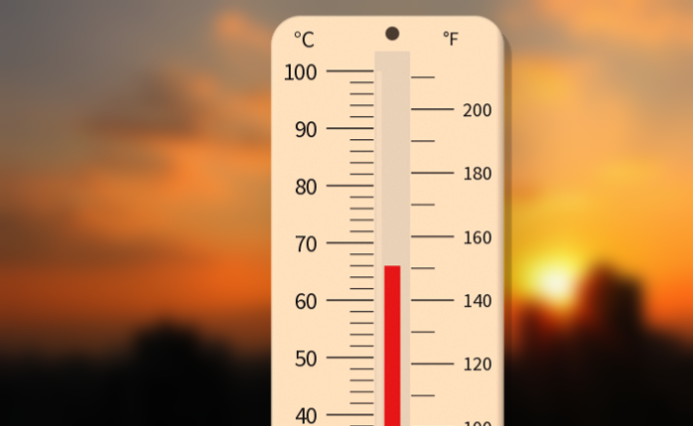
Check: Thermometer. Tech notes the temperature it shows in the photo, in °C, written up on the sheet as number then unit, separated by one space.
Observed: 66 °C
